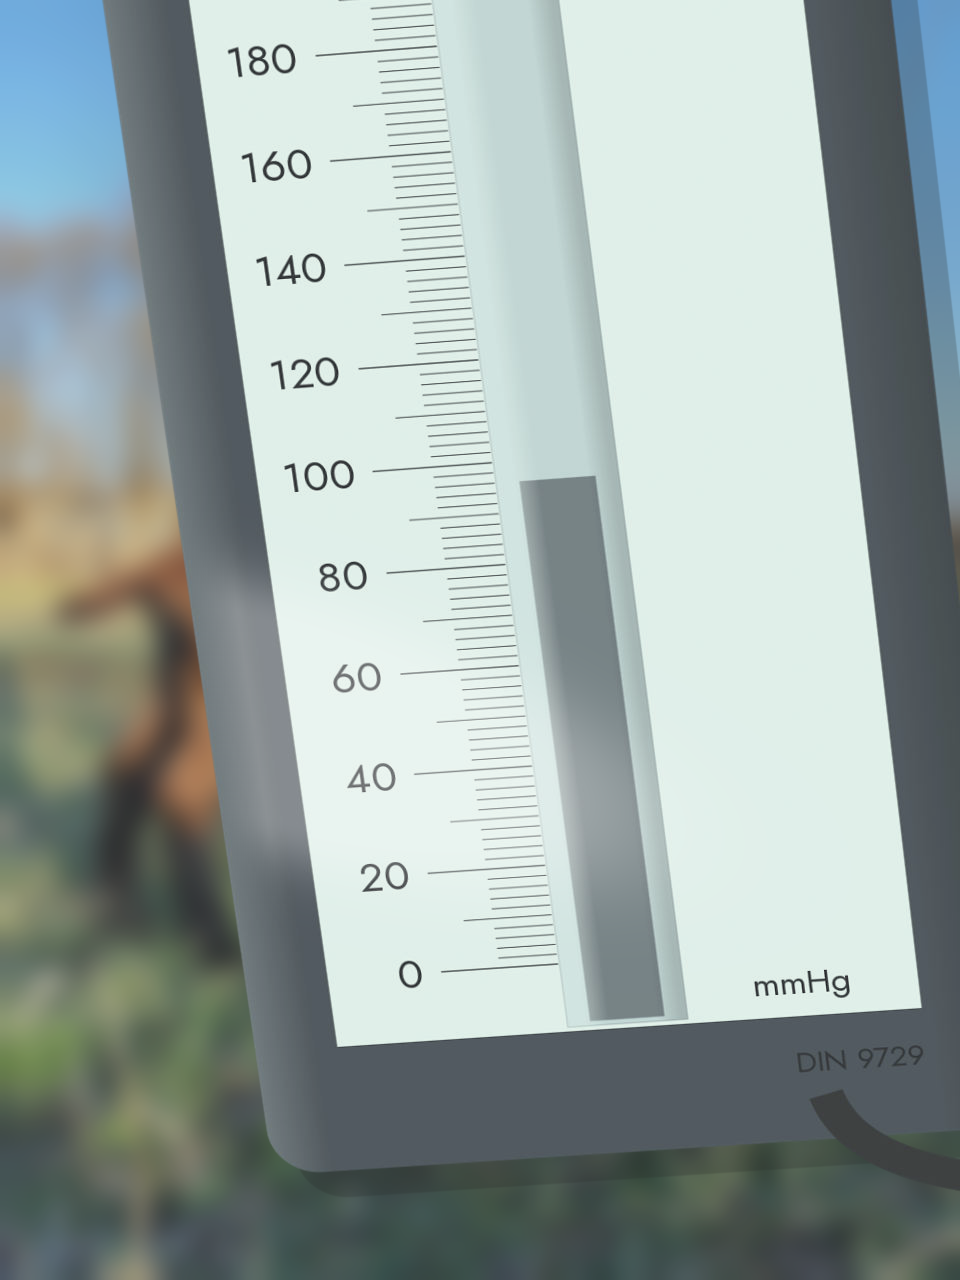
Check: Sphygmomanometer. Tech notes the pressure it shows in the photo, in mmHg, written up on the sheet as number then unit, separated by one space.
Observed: 96 mmHg
